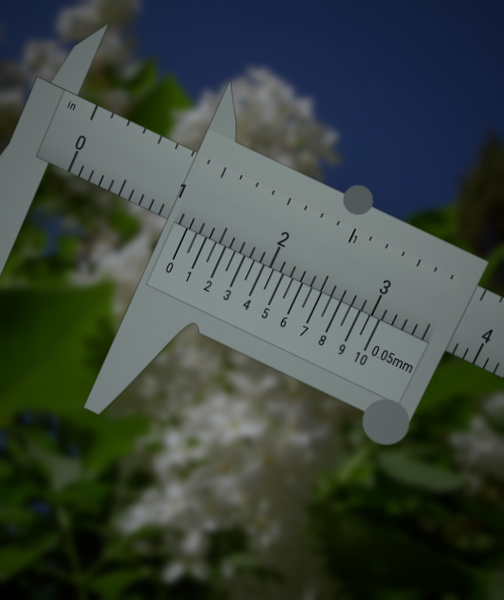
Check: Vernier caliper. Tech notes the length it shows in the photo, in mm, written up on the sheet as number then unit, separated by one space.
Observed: 11.8 mm
